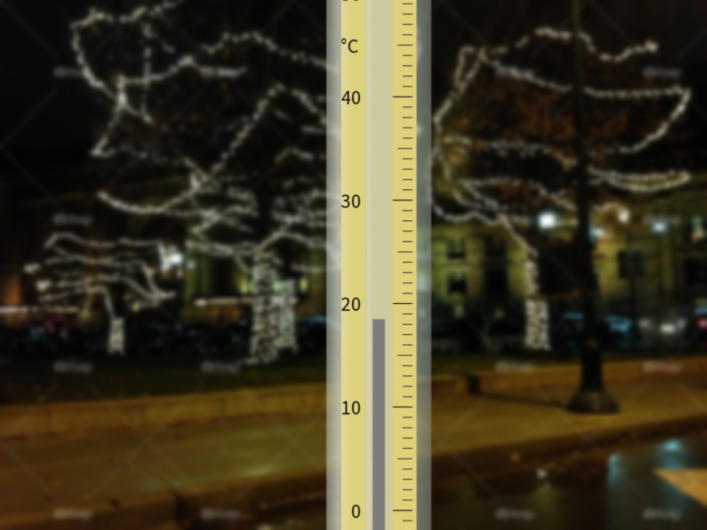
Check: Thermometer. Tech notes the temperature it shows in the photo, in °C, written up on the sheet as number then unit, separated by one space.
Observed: 18.5 °C
